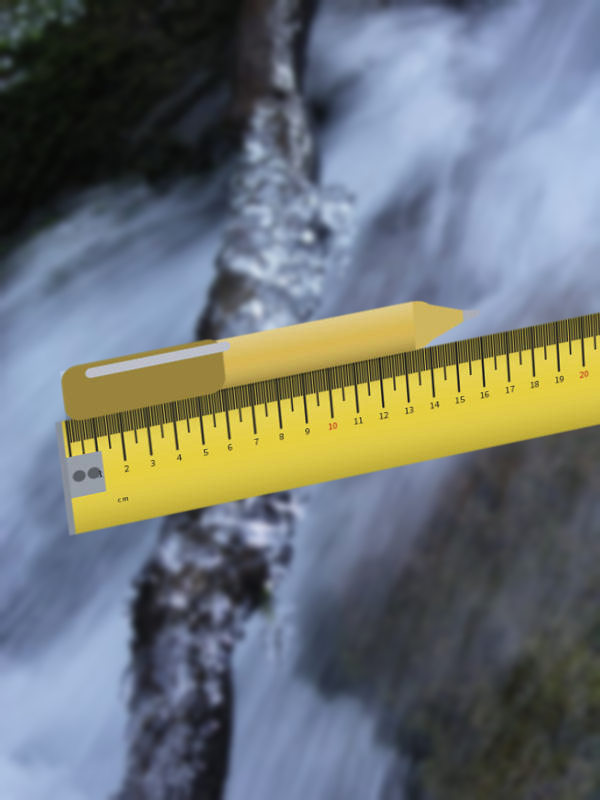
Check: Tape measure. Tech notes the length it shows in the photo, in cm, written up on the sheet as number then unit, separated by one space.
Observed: 16 cm
